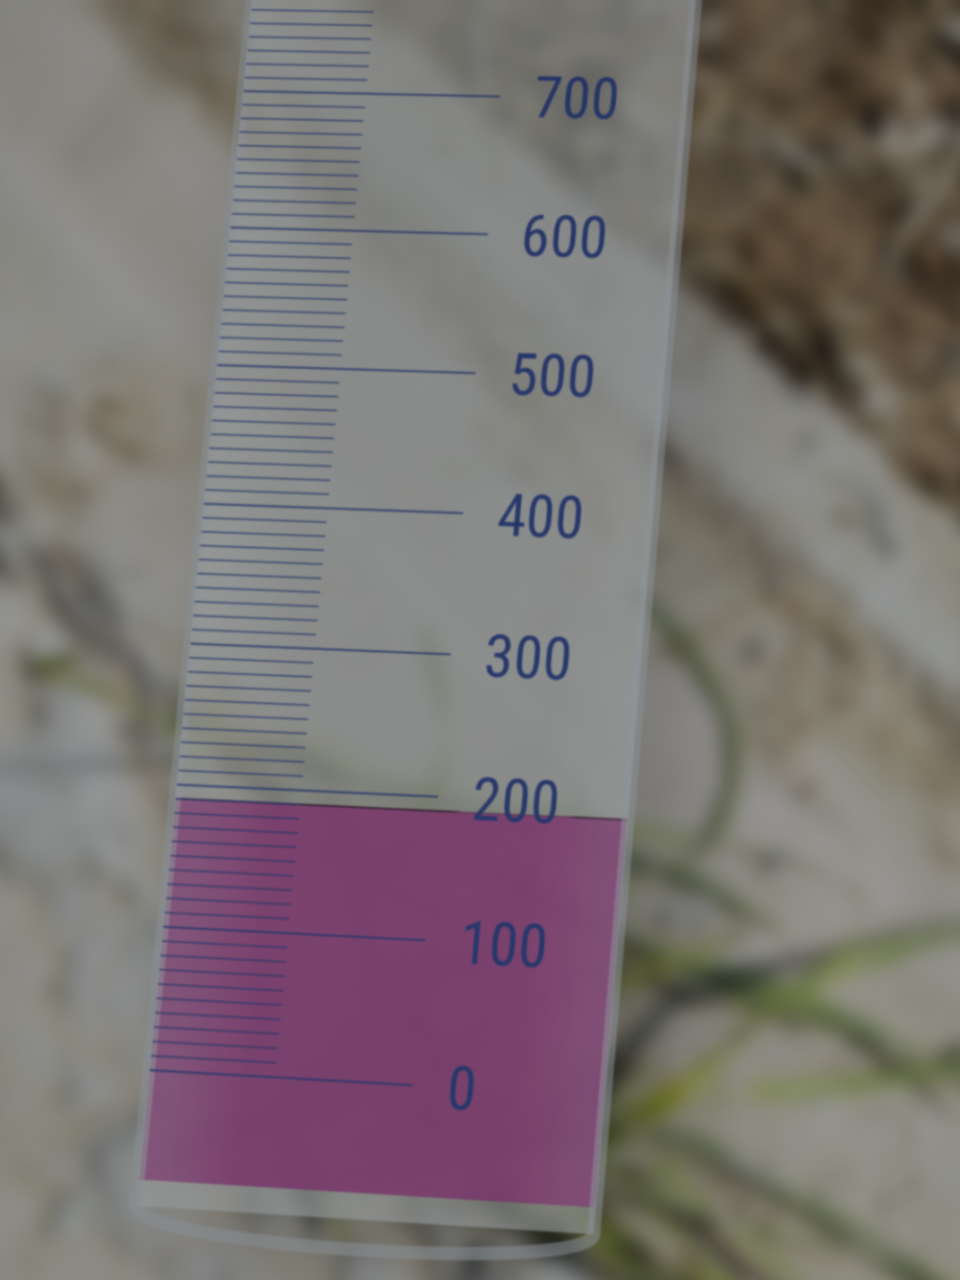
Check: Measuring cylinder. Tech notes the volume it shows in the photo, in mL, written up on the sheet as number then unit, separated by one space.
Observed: 190 mL
